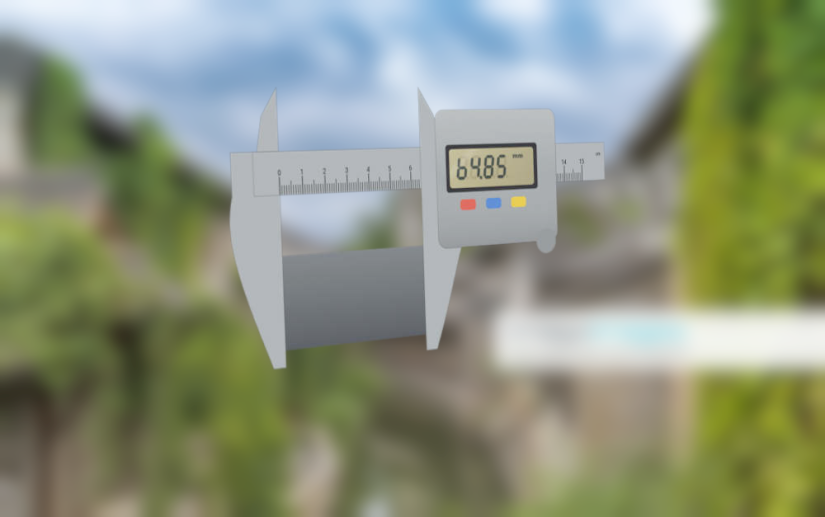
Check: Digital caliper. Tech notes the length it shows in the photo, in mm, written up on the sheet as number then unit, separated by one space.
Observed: 64.85 mm
